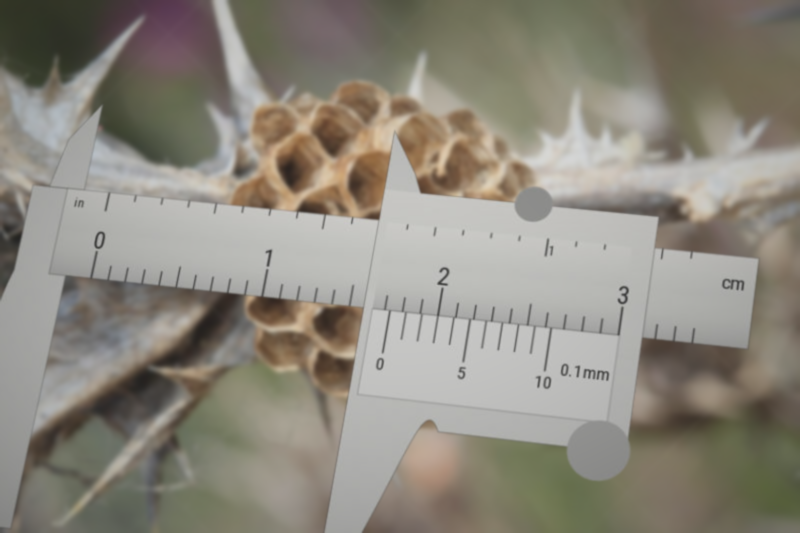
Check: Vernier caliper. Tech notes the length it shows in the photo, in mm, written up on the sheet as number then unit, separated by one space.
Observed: 17.3 mm
